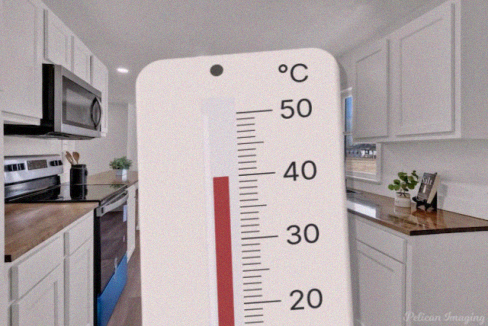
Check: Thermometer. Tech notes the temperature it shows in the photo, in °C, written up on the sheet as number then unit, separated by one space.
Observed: 40 °C
